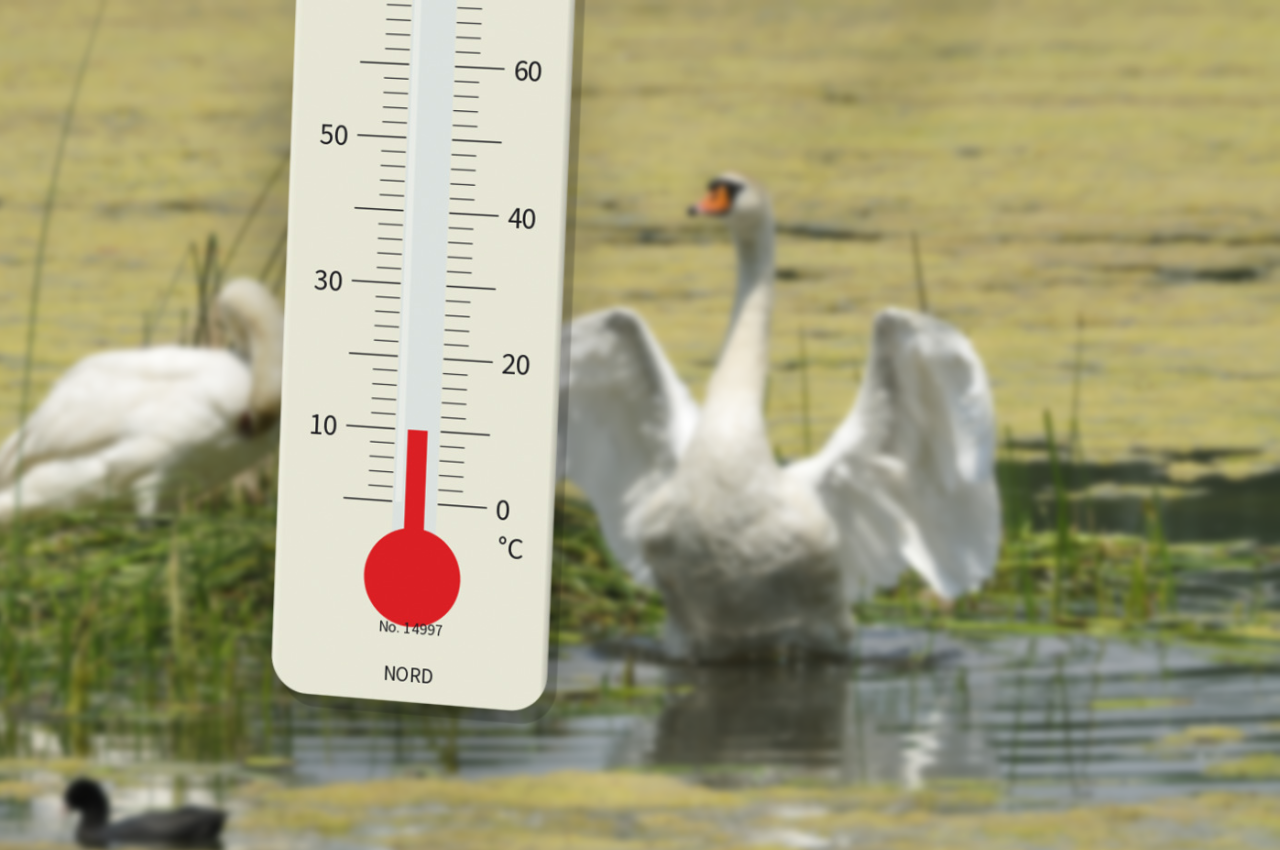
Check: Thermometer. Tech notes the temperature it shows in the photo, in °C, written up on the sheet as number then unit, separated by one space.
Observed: 10 °C
